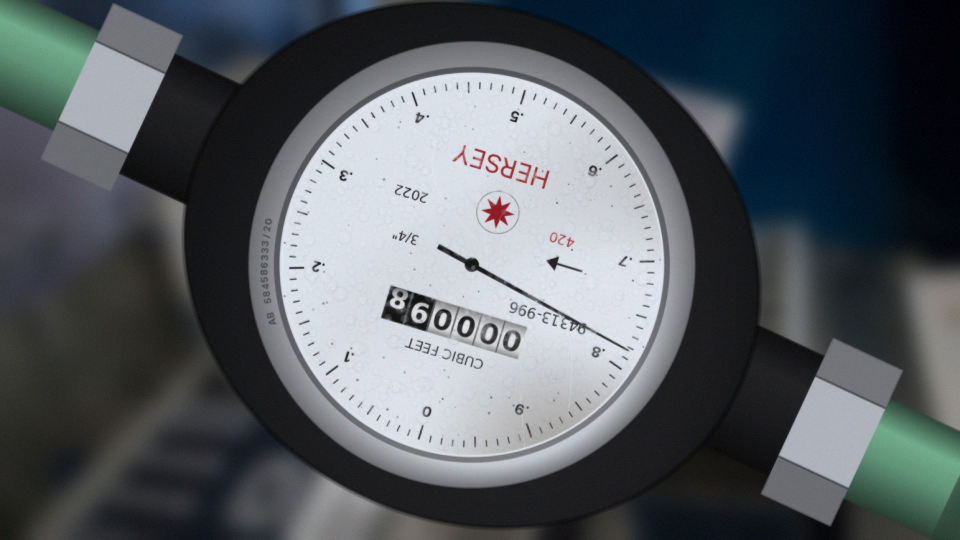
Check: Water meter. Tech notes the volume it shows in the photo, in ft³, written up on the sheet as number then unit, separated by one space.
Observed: 97.78 ft³
